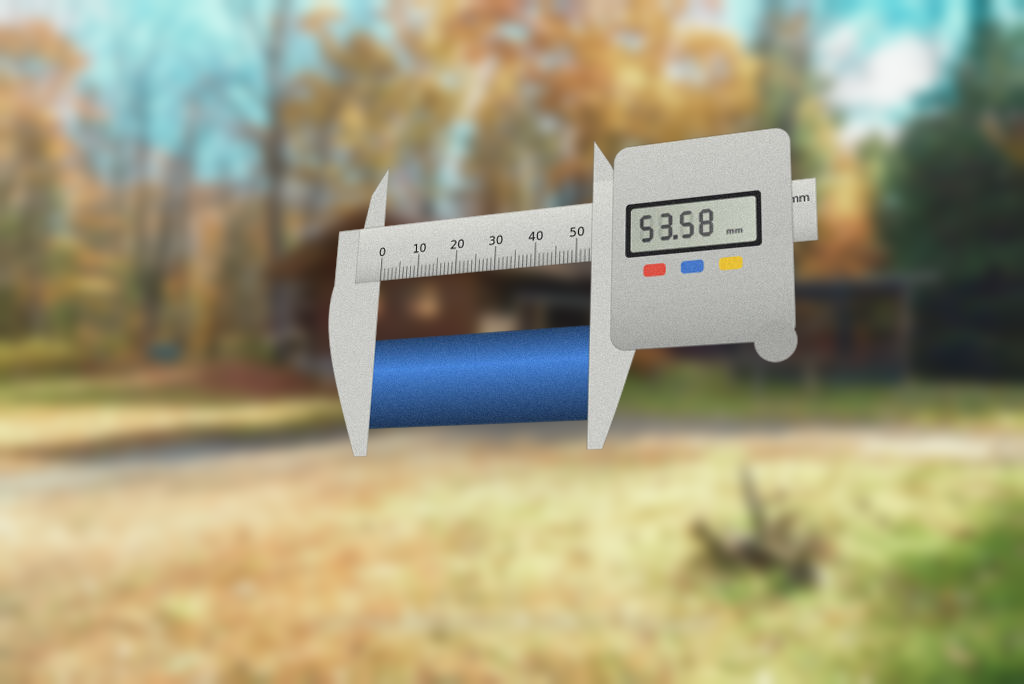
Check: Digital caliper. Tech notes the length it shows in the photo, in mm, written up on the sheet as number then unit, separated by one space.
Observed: 53.58 mm
